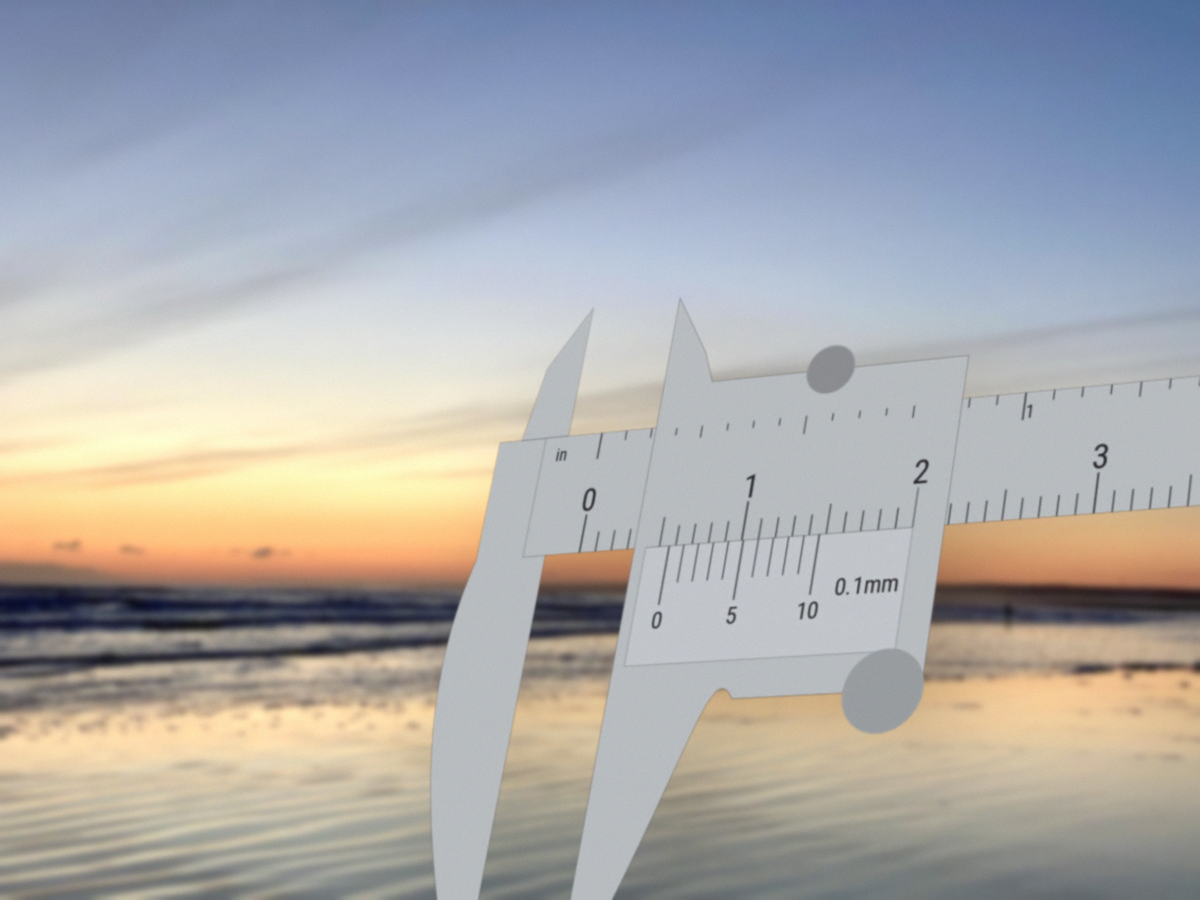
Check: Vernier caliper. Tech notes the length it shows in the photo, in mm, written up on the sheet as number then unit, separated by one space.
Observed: 5.6 mm
